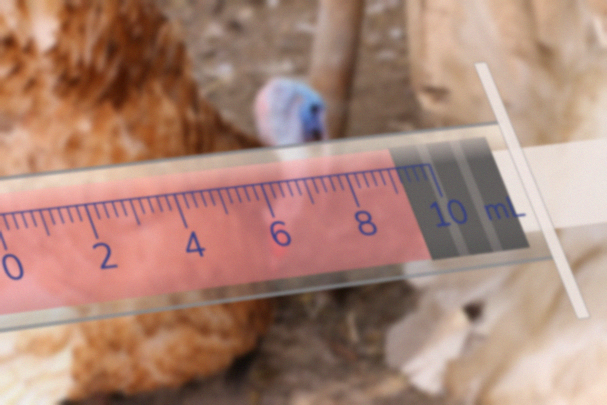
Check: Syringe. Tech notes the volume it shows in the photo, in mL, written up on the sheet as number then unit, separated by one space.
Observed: 9.2 mL
